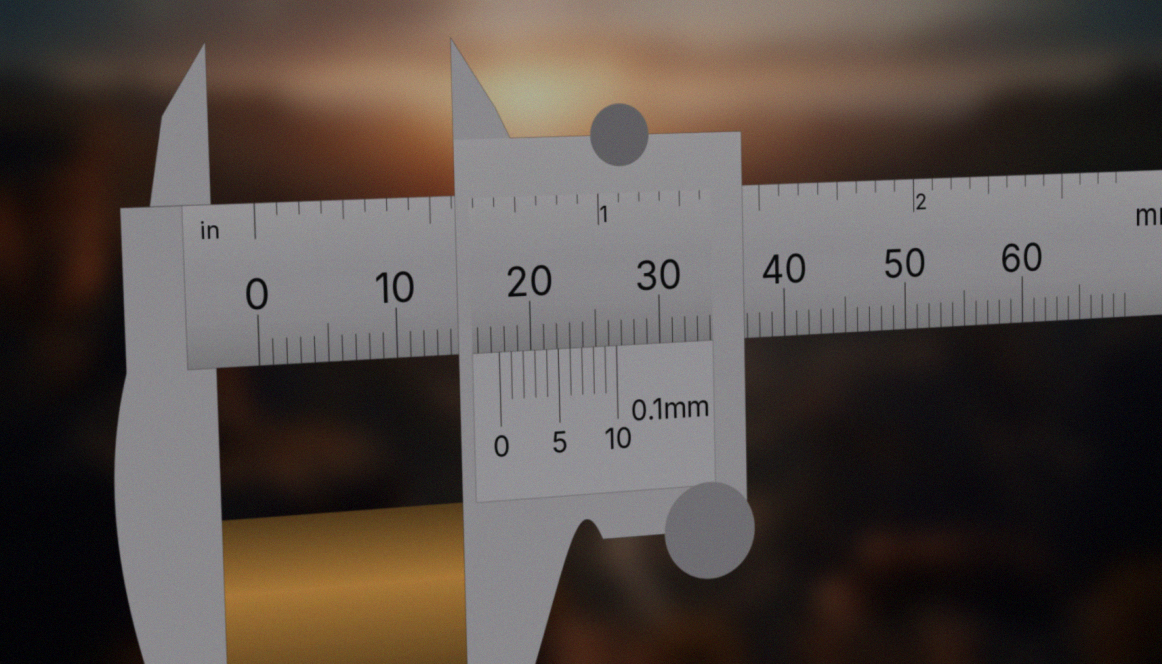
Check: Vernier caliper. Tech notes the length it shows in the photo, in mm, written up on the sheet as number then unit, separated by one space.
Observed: 17.6 mm
